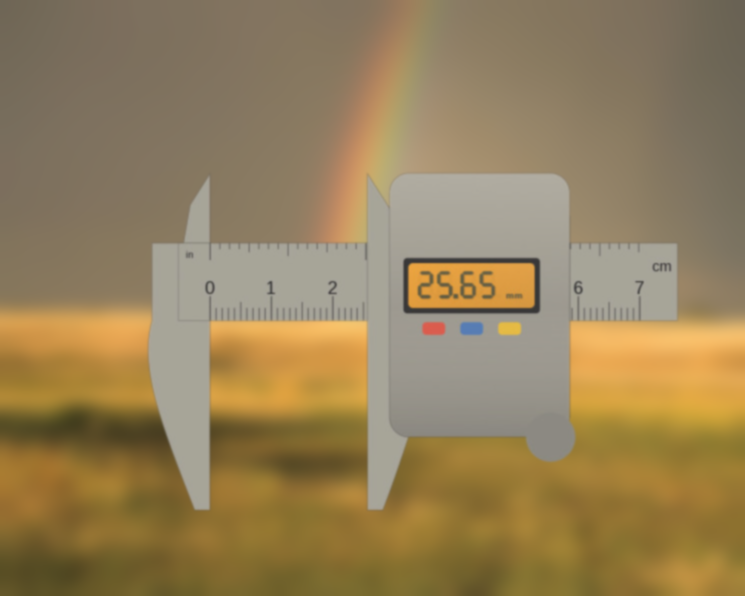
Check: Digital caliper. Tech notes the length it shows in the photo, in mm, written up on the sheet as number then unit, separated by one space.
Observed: 25.65 mm
